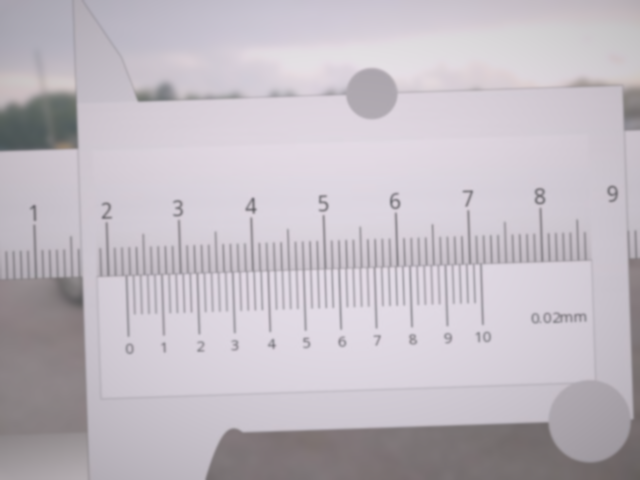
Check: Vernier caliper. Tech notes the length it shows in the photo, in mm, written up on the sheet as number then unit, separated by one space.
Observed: 22.5 mm
